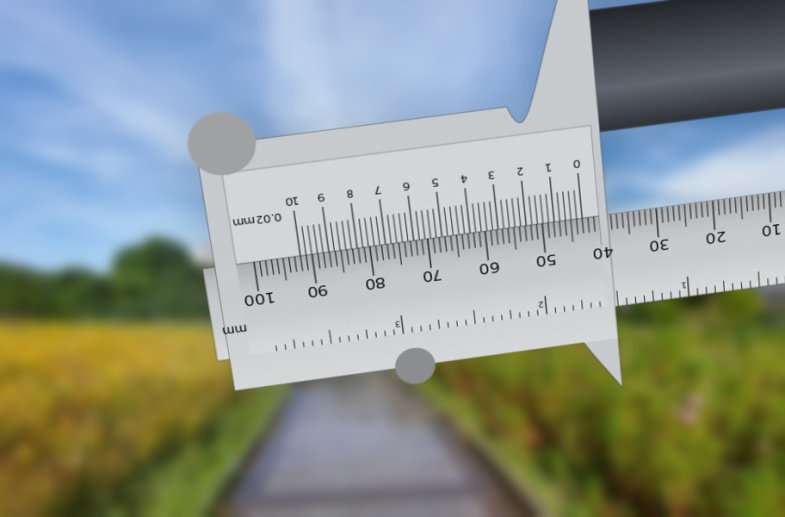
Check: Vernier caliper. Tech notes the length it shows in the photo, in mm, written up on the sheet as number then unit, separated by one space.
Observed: 43.0 mm
